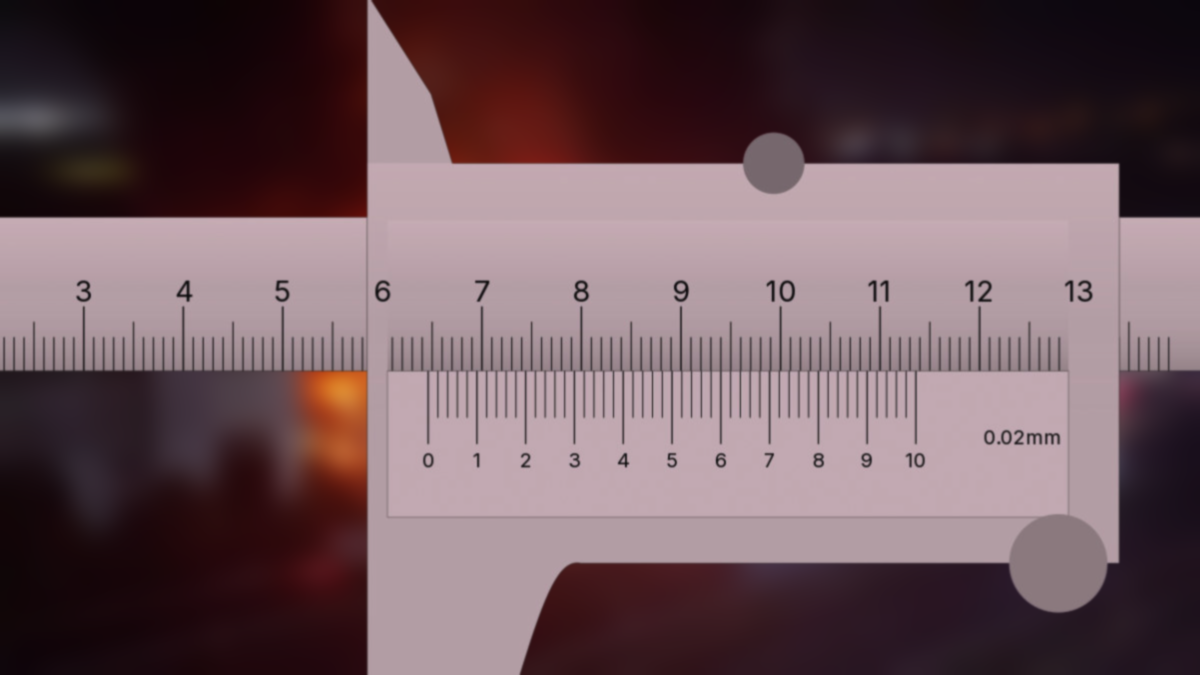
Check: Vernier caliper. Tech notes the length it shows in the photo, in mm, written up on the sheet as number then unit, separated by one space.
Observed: 64.6 mm
